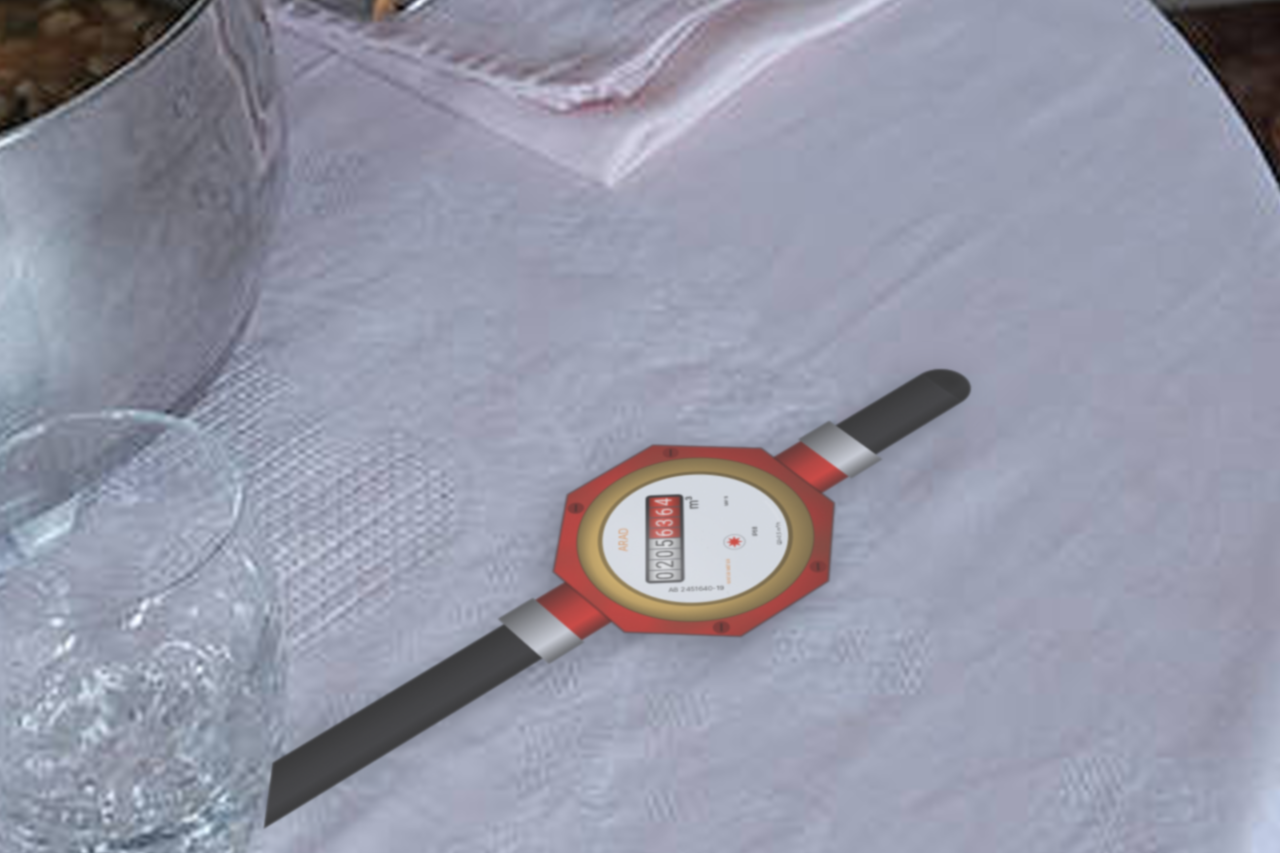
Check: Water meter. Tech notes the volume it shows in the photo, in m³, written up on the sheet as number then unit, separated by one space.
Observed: 205.6364 m³
